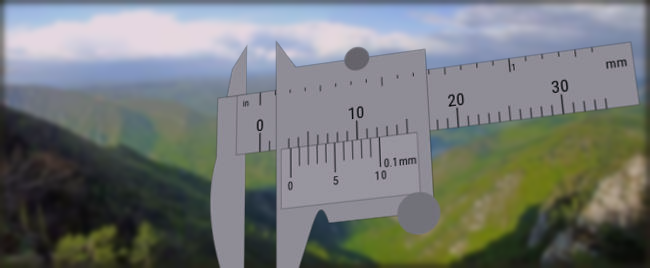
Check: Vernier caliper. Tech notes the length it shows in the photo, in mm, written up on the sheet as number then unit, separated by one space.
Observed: 3.2 mm
